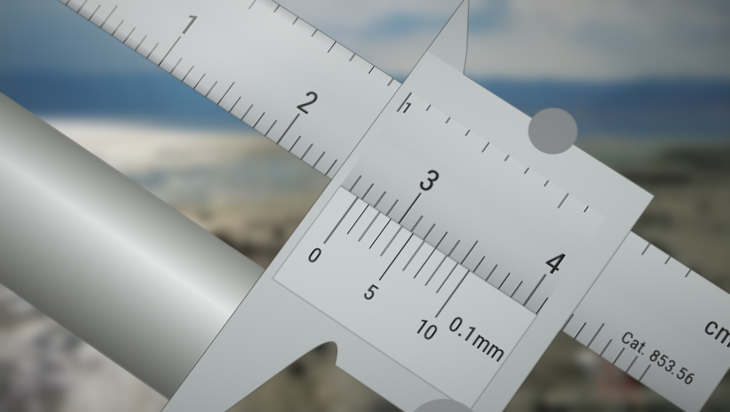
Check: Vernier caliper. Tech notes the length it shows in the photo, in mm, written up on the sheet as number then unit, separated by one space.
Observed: 26.7 mm
